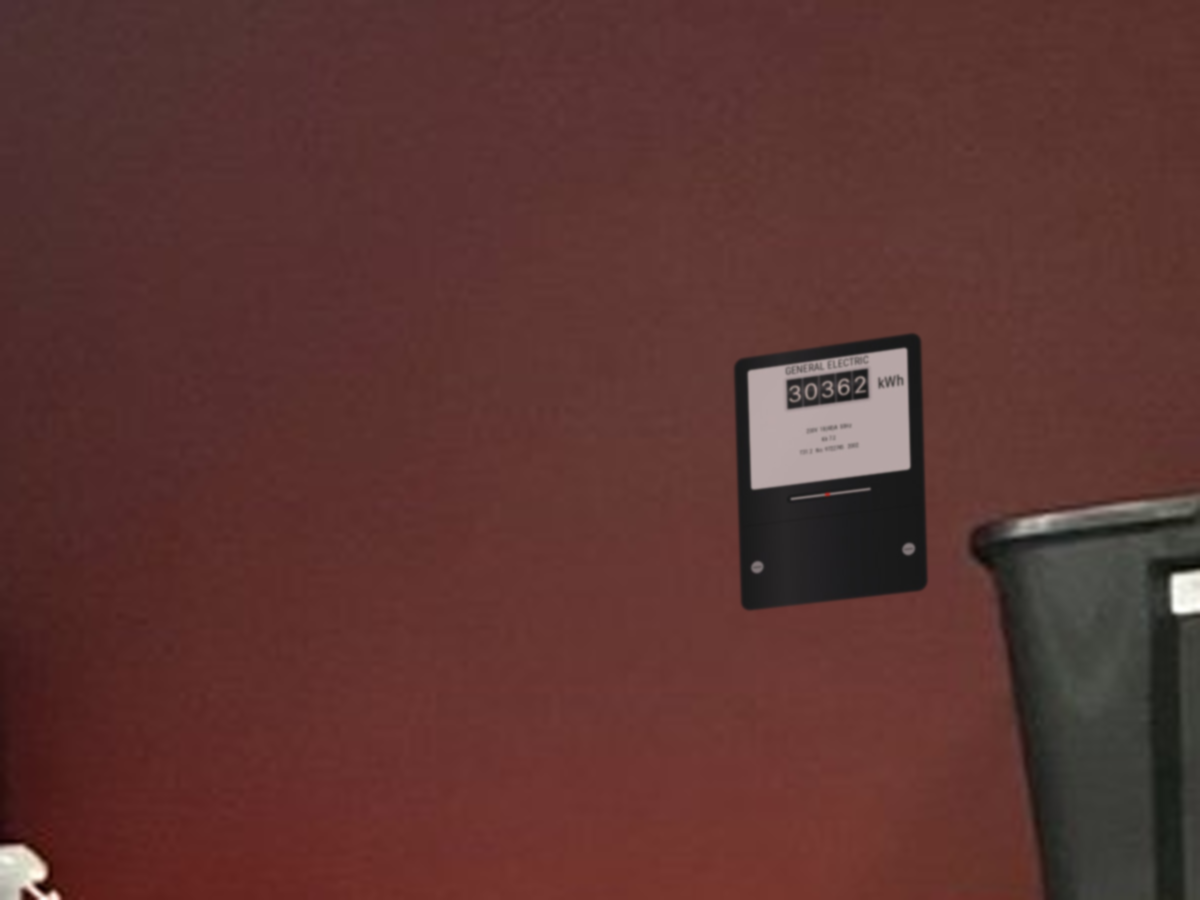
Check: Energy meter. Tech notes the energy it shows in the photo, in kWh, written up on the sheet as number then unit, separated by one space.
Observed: 30362 kWh
